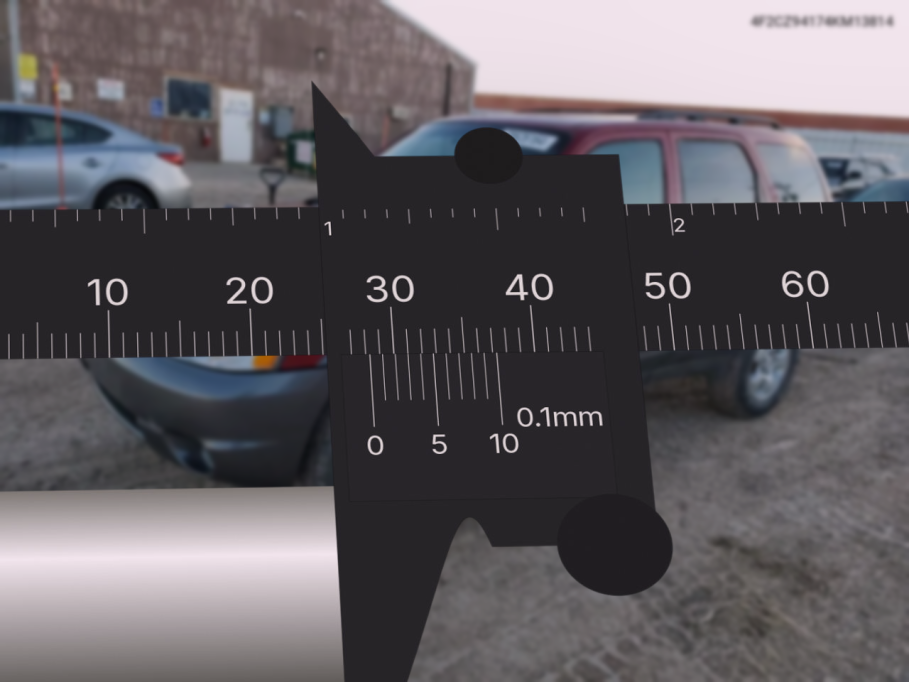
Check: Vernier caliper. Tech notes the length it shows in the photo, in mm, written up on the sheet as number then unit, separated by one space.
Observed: 28.3 mm
